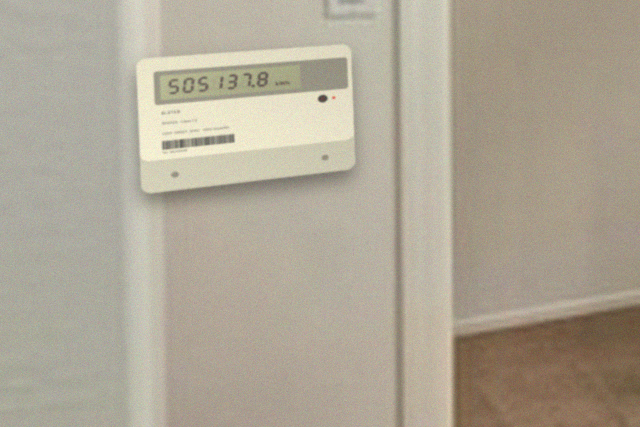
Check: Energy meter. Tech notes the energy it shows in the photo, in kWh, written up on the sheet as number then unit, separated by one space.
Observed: 505137.8 kWh
